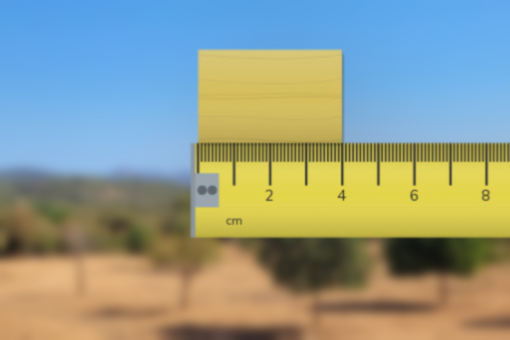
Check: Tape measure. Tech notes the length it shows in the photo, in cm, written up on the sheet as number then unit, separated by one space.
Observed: 4 cm
